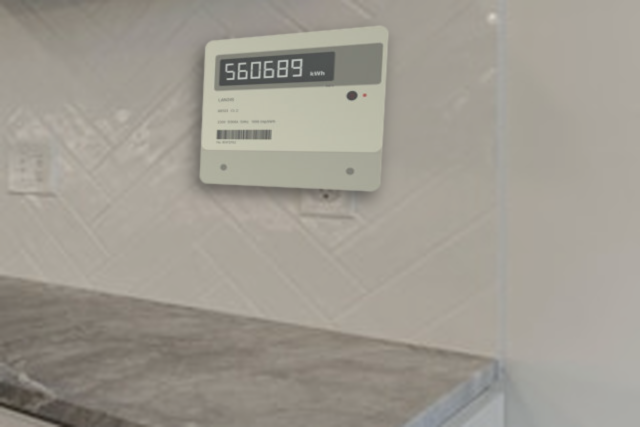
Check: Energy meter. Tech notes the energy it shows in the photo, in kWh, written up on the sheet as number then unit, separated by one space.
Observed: 560689 kWh
